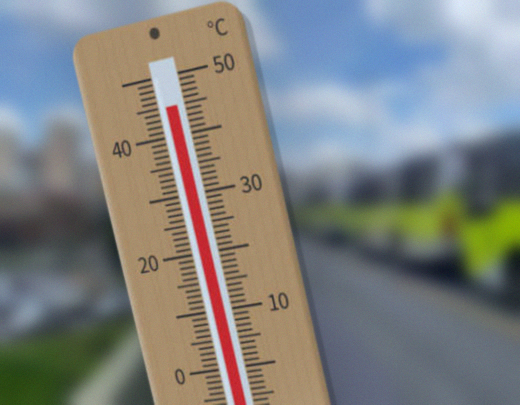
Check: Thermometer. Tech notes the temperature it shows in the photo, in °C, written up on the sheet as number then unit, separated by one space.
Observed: 45 °C
